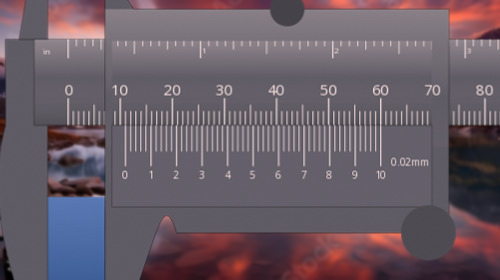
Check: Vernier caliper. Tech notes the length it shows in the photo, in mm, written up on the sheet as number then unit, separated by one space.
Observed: 11.0 mm
